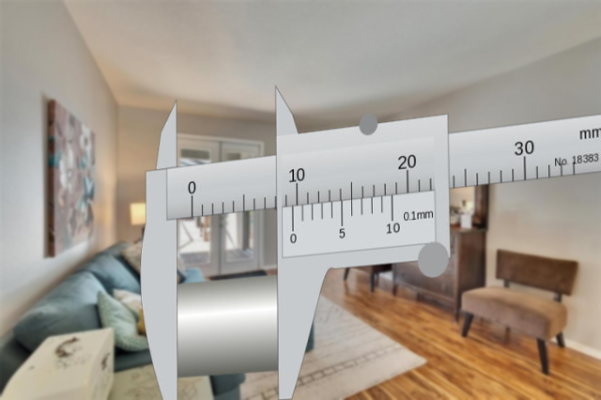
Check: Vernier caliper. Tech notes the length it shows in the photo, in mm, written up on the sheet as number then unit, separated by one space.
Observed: 9.6 mm
